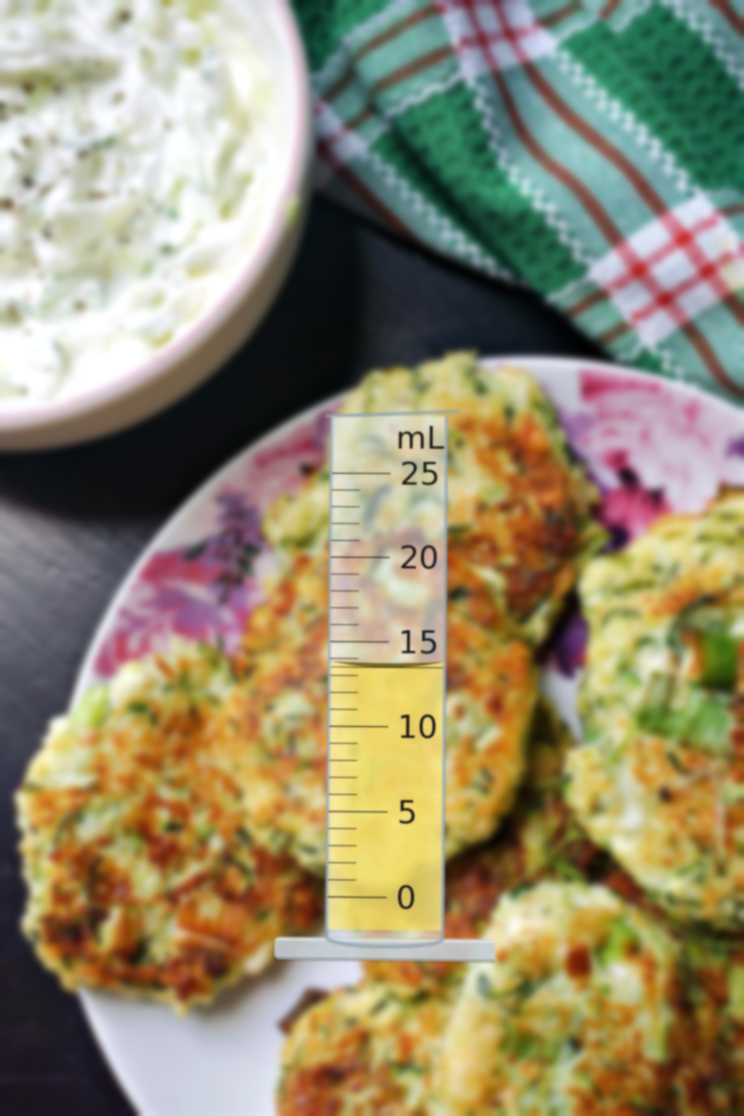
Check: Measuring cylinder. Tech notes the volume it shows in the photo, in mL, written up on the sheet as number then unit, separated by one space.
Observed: 13.5 mL
